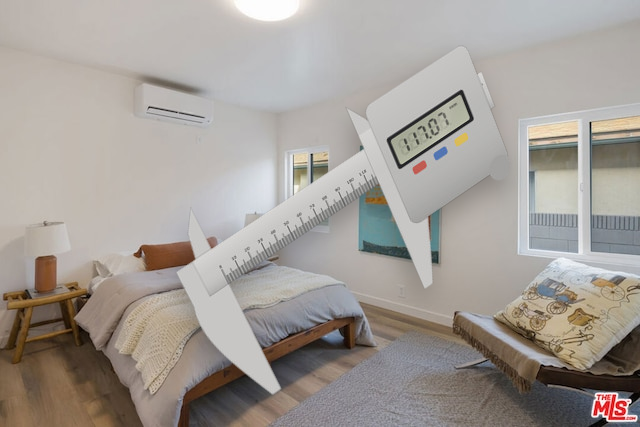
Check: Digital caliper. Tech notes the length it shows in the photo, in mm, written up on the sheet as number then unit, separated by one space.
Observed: 117.07 mm
